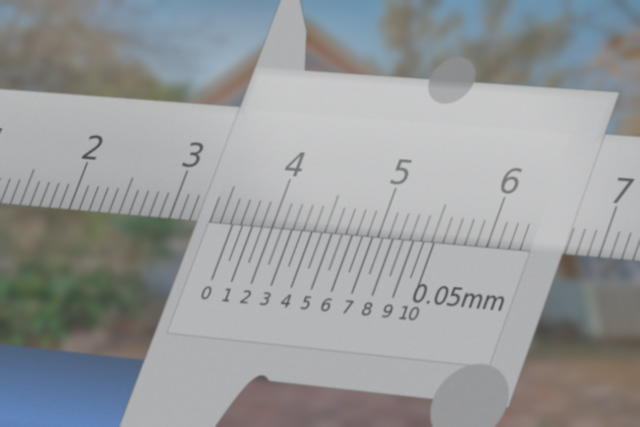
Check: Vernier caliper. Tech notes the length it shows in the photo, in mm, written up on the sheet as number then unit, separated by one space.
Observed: 36.2 mm
